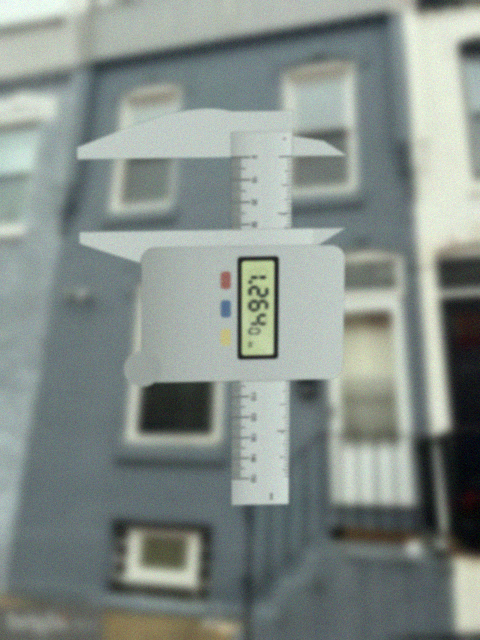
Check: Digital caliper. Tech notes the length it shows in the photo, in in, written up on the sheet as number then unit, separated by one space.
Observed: 1.2640 in
